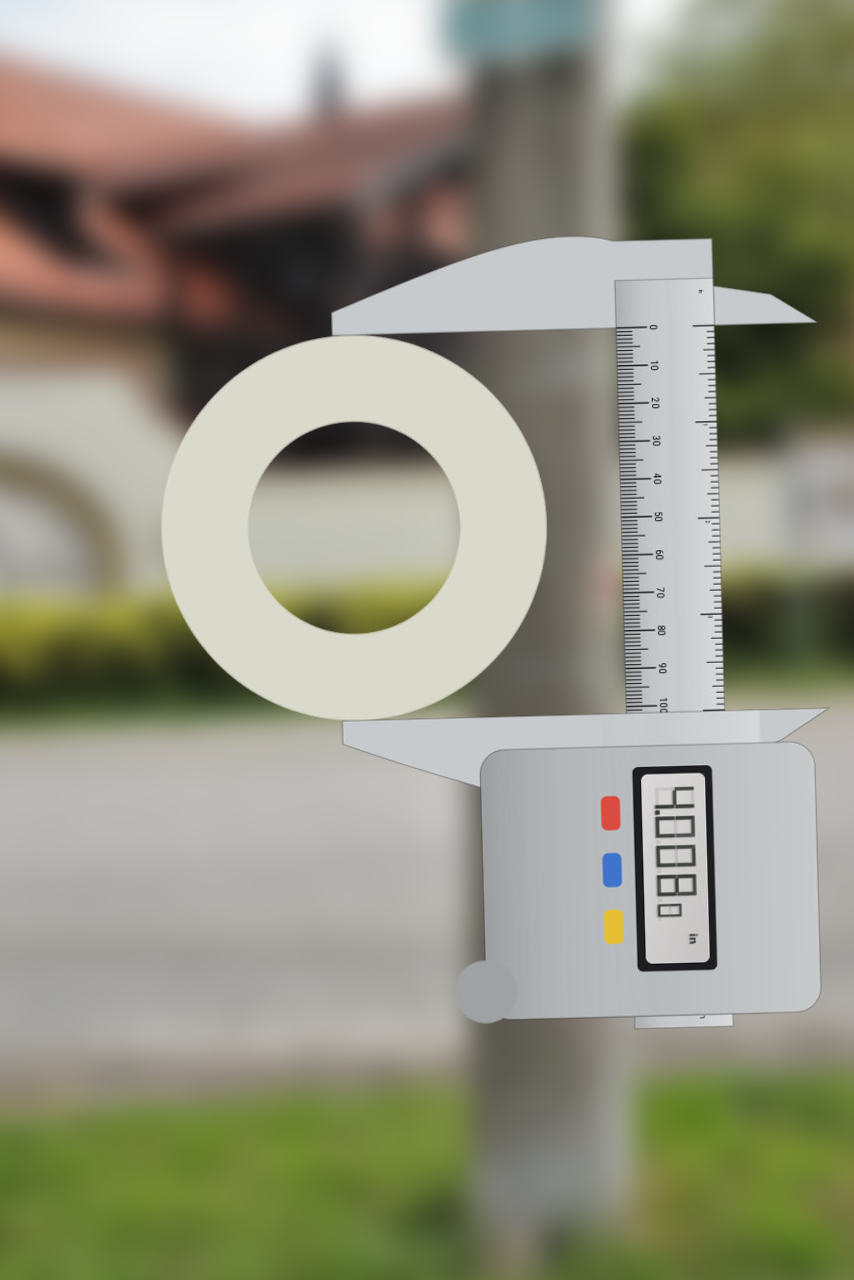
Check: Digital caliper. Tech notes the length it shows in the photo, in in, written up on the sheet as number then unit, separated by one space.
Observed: 4.0080 in
